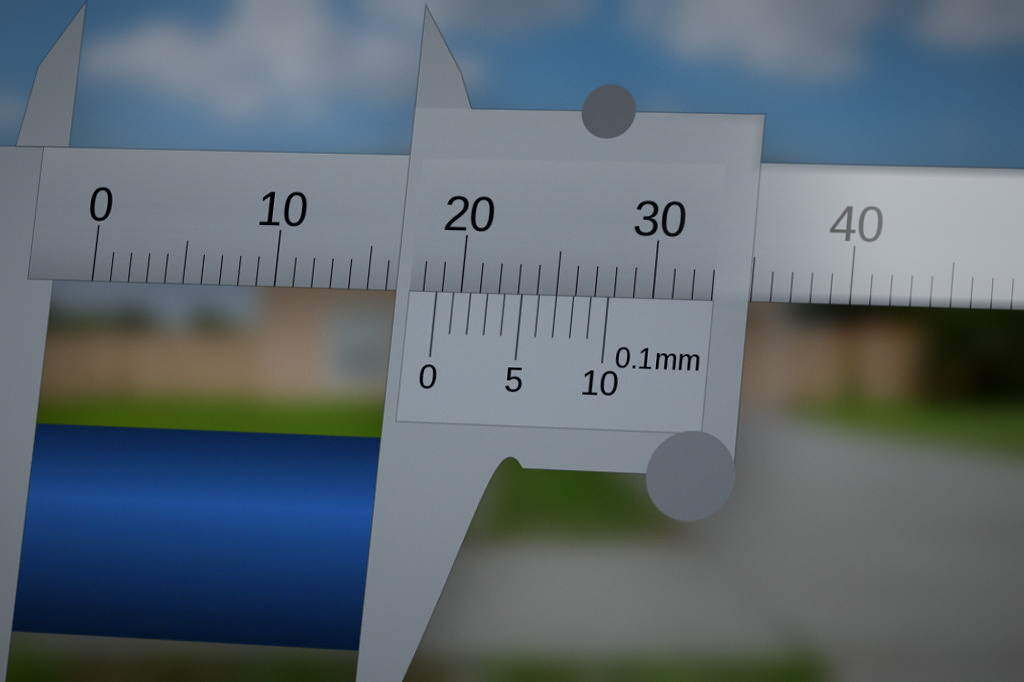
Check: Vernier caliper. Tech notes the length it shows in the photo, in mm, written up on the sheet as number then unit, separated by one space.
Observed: 18.7 mm
